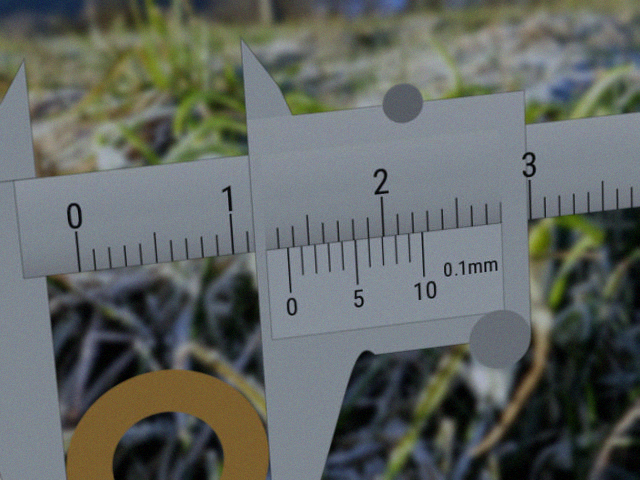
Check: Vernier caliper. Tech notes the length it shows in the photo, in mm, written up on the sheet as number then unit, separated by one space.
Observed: 13.6 mm
